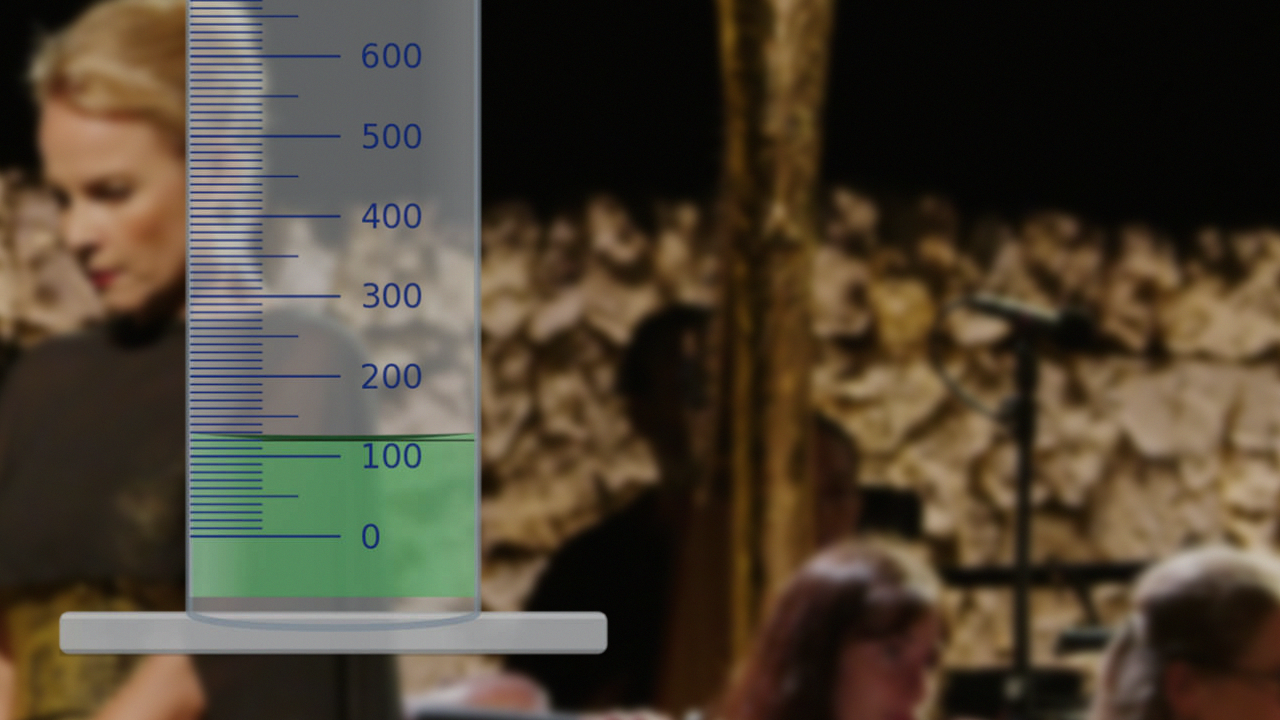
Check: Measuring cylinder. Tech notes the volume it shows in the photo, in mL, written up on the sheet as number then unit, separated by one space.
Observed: 120 mL
